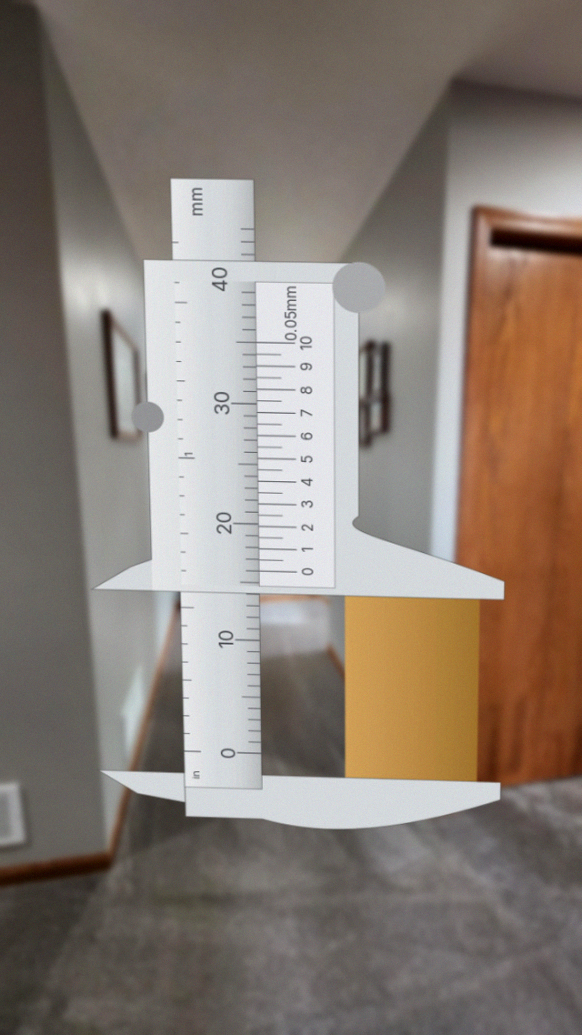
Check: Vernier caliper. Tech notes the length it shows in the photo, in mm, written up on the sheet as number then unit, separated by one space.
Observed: 16.0 mm
